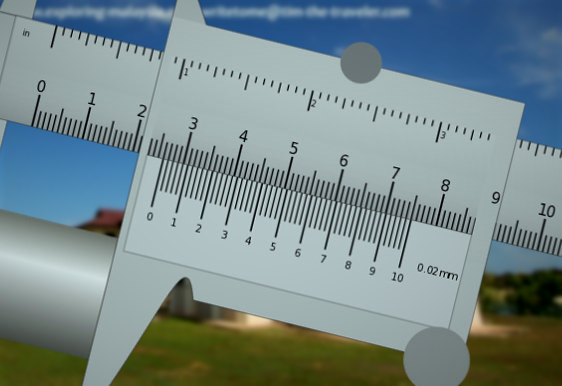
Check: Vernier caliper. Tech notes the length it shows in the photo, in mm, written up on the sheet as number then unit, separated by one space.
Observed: 26.0 mm
